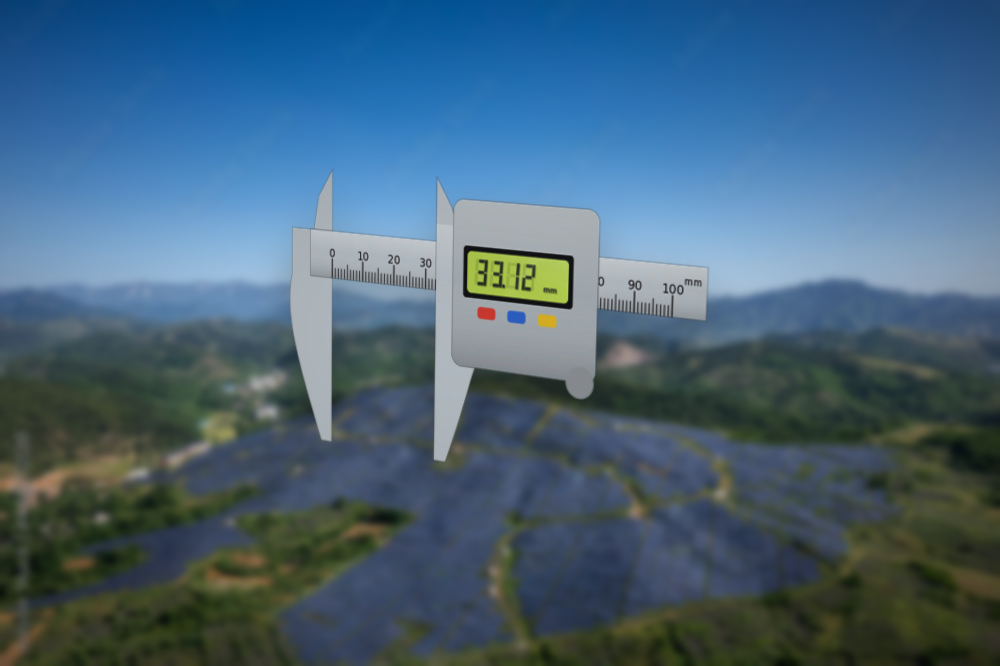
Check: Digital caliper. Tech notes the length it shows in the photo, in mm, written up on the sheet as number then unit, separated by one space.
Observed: 33.12 mm
